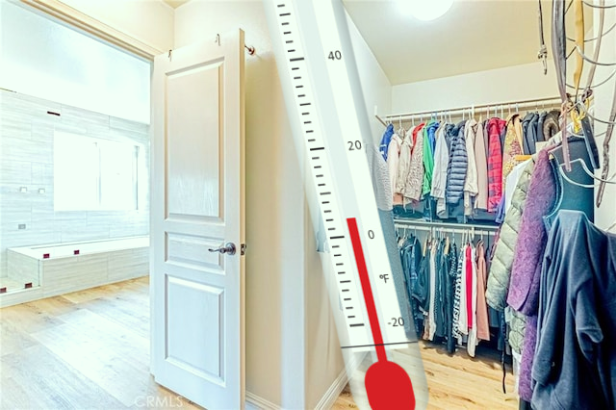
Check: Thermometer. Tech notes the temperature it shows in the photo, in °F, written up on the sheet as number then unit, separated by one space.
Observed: 4 °F
